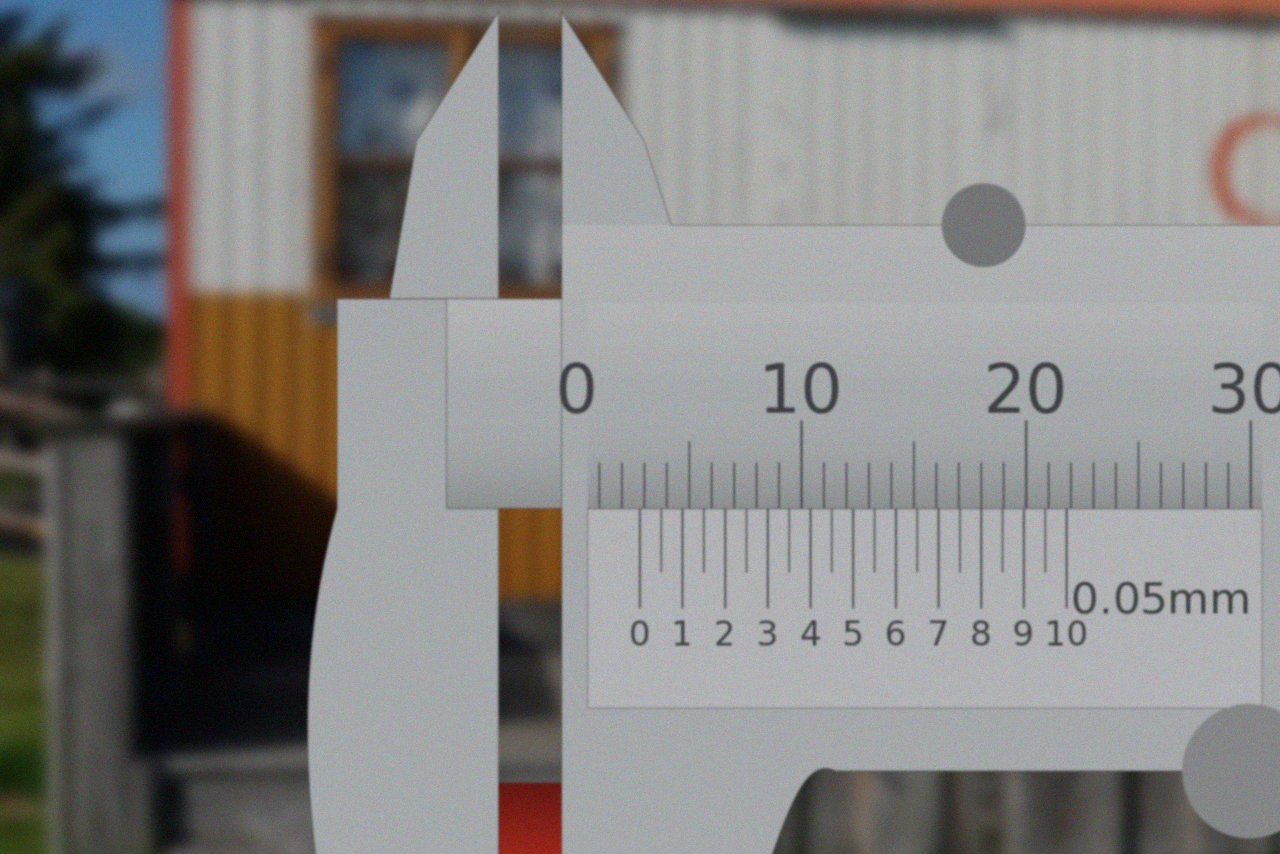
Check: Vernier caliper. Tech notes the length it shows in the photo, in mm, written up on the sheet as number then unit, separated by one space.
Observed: 2.8 mm
